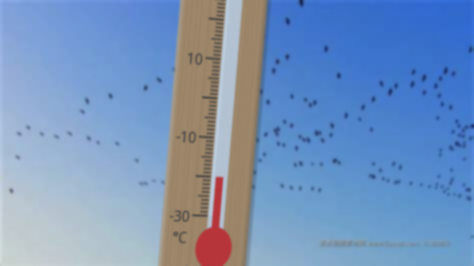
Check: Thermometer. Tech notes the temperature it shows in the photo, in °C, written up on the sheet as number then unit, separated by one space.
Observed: -20 °C
